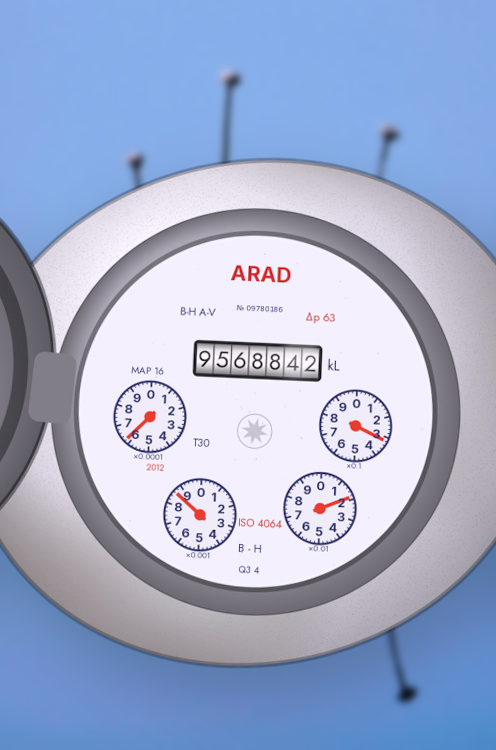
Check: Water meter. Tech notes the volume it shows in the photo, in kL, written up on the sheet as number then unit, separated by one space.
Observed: 9568842.3186 kL
